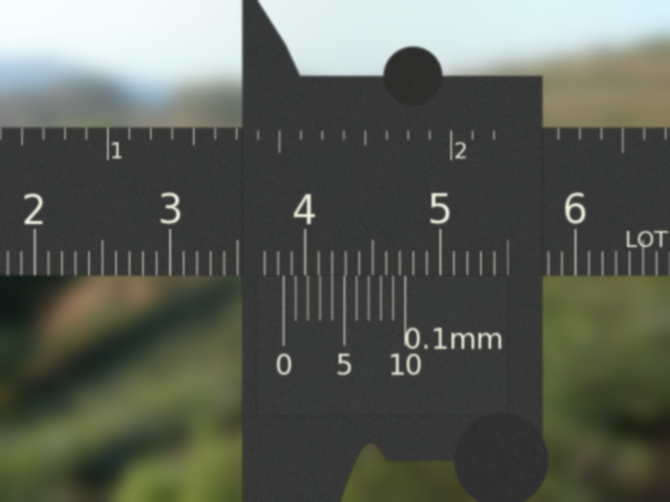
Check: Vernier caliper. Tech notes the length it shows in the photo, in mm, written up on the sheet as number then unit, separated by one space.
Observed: 38.4 mm
